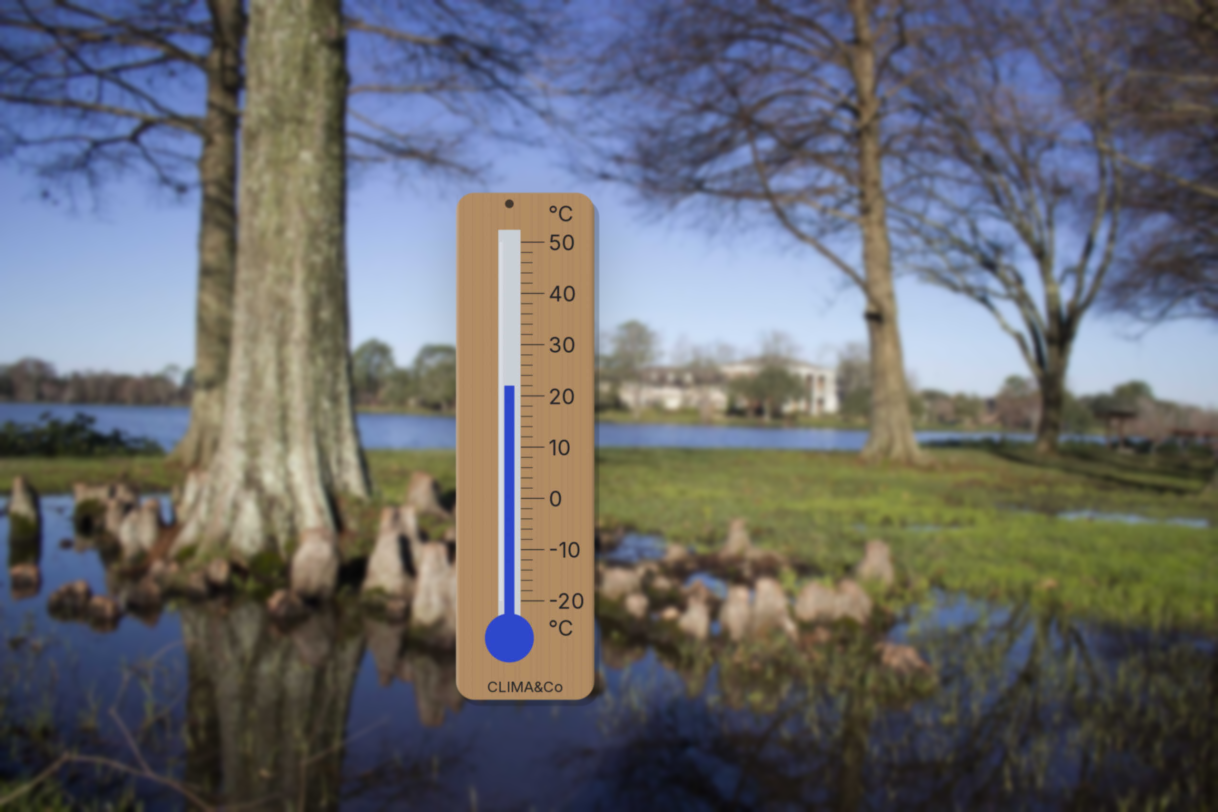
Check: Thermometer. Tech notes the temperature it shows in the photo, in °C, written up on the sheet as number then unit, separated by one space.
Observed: 22 °C
